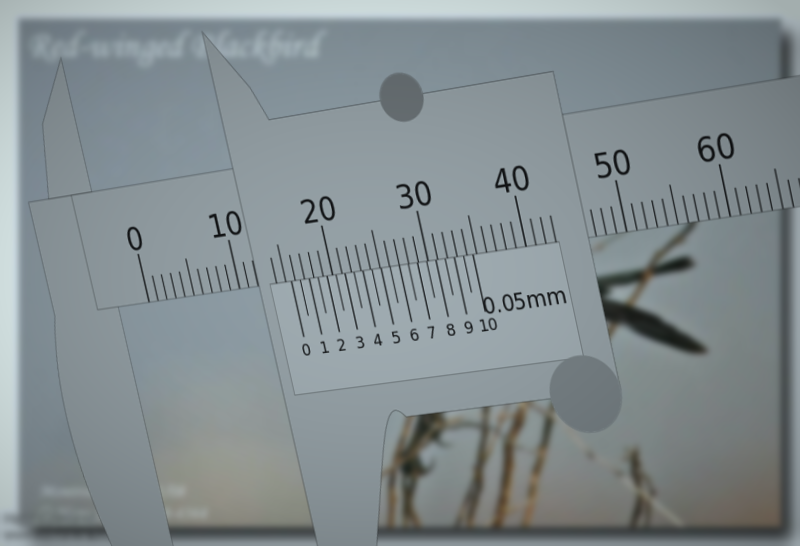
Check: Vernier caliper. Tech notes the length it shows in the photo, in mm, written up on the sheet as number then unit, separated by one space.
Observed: 15.6 mm
